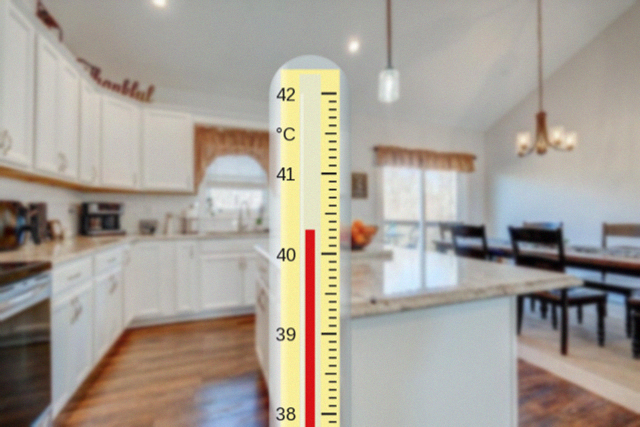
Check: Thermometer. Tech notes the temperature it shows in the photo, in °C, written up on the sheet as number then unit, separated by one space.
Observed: 40.3 °C
